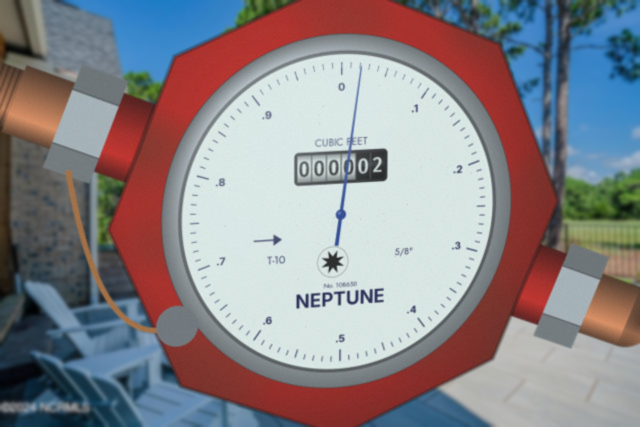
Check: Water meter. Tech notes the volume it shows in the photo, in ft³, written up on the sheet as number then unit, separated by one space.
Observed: 2.02 ft³
